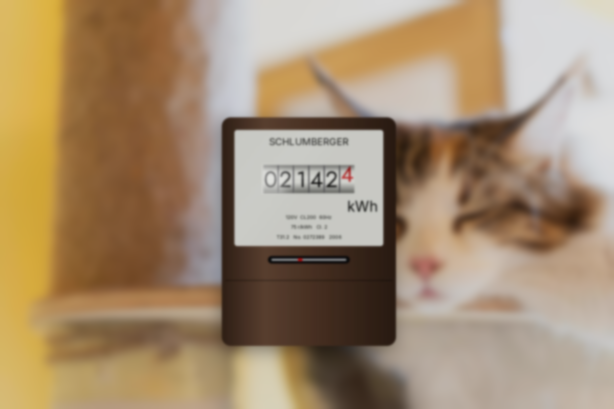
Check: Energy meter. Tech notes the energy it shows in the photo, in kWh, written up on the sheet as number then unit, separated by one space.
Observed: 2142.4 kWh
